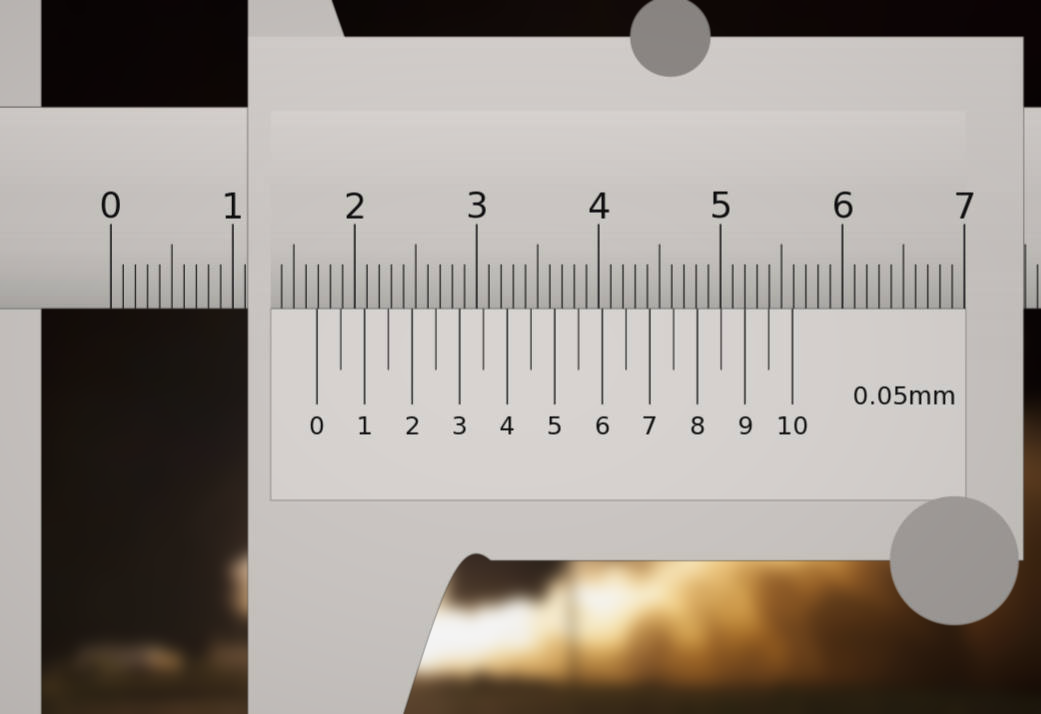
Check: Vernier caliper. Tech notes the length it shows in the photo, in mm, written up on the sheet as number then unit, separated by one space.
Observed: 16.9 mm
